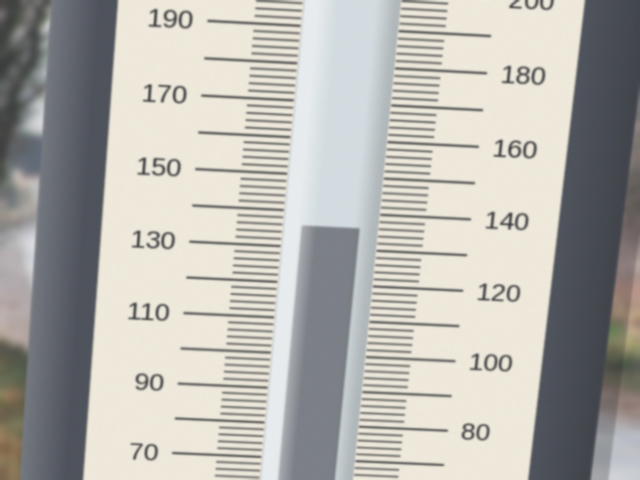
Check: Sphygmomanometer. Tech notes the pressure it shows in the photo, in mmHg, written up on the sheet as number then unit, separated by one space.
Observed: 136 mmHg
